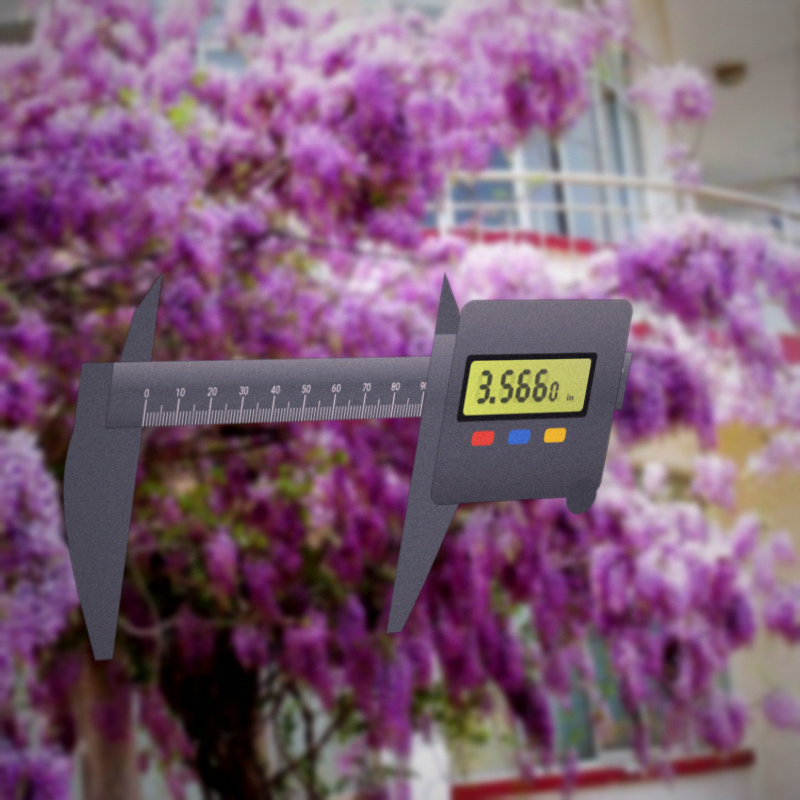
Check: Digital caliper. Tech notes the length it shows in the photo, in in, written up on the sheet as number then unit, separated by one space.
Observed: 3.5660 in
